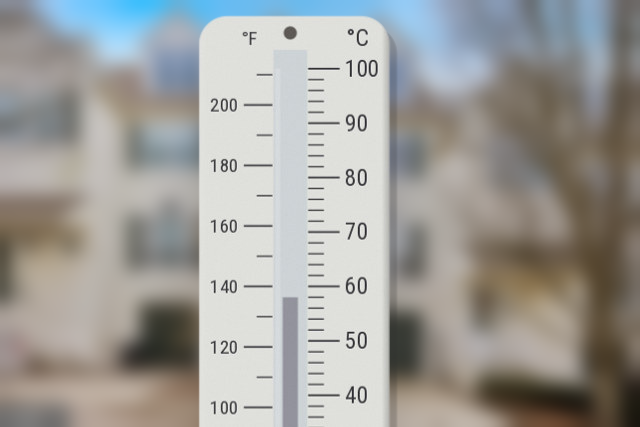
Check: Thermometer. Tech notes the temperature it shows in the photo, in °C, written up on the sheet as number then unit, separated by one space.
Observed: 58 °C
